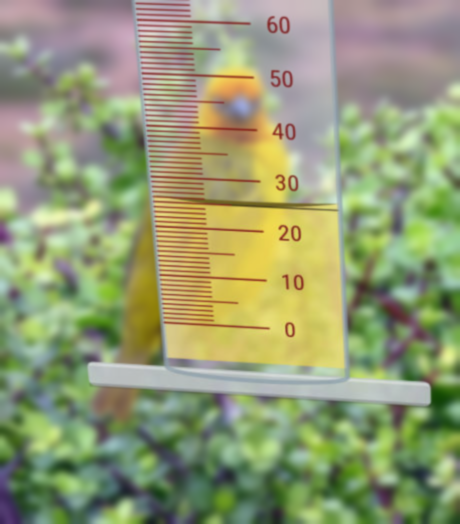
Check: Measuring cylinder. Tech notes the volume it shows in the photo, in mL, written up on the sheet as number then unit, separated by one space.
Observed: 25 mL
